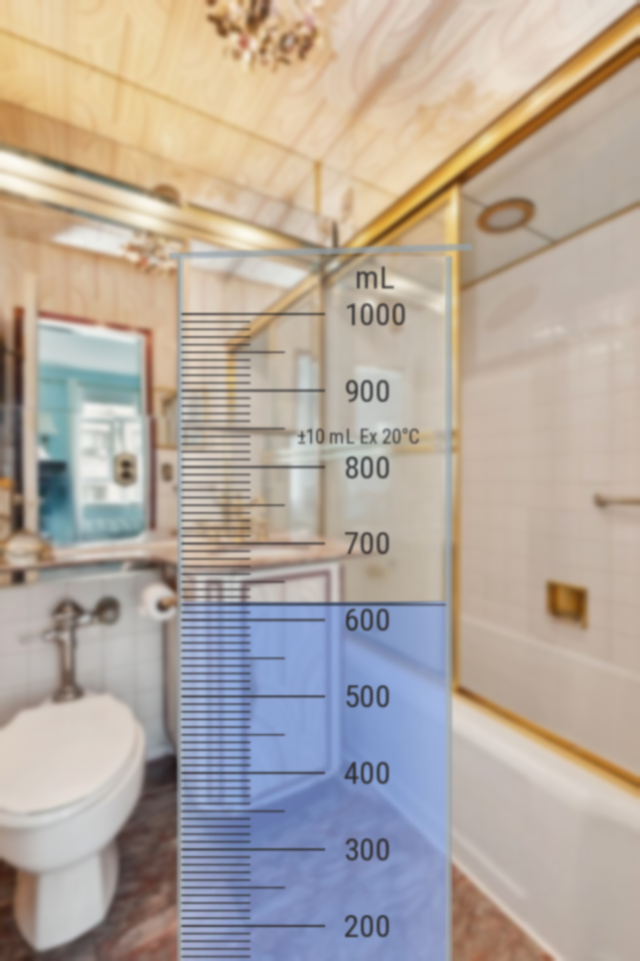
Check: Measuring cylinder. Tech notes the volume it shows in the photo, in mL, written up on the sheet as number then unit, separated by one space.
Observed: 620 mL
